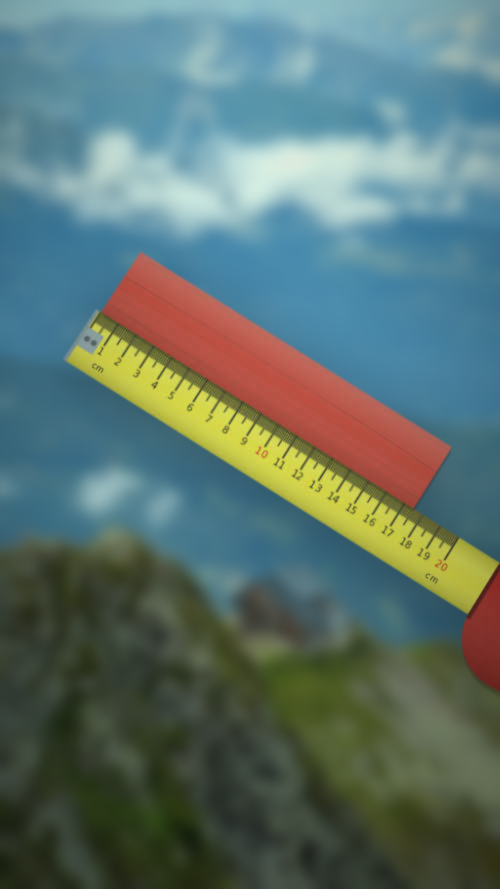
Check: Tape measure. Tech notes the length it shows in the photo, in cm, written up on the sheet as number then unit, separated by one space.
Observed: 17.5 cm
